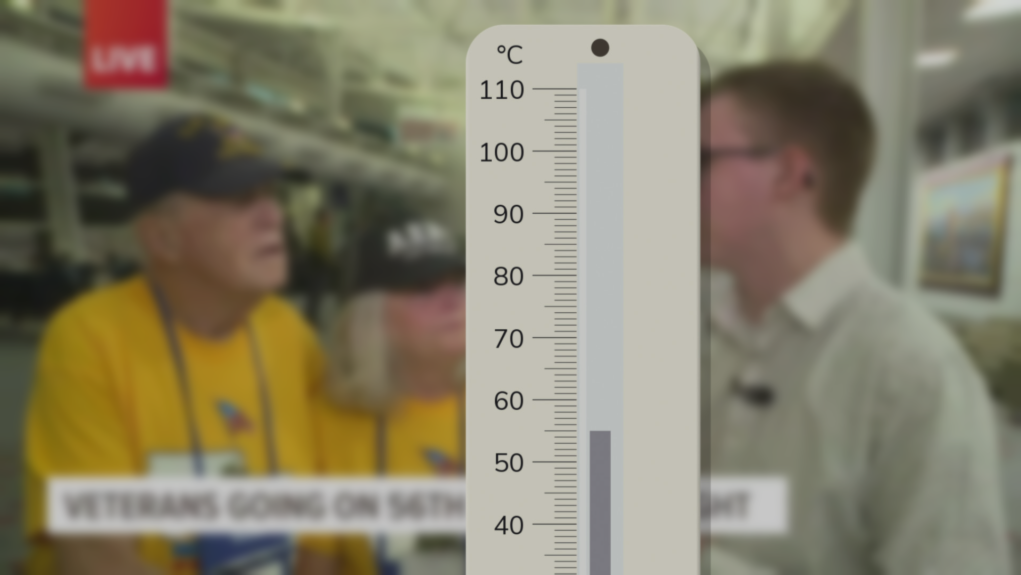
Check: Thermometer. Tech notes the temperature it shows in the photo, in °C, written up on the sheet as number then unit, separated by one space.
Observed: 55 °C
